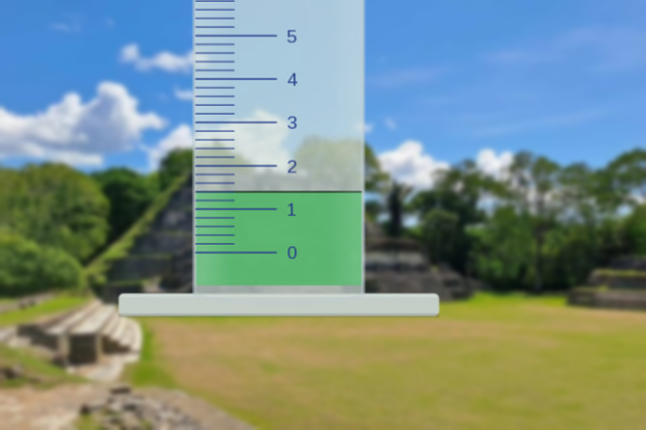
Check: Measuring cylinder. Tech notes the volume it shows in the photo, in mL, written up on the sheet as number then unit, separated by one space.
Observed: 1.4 mL
